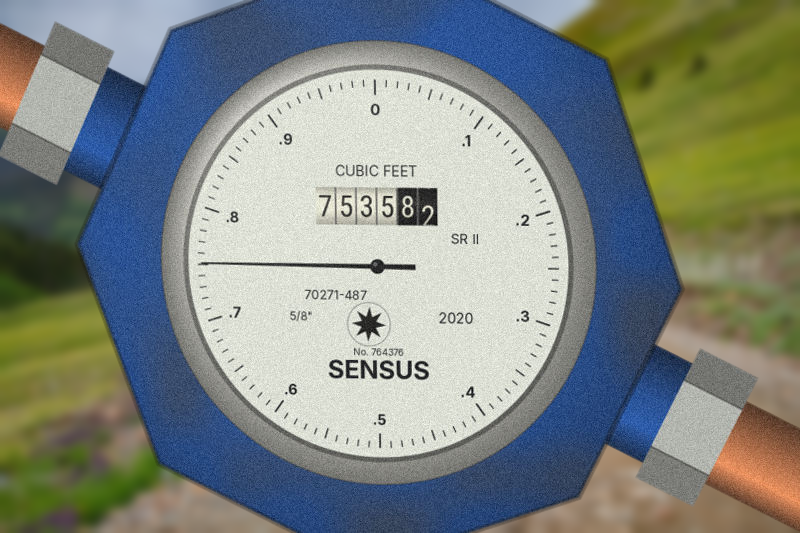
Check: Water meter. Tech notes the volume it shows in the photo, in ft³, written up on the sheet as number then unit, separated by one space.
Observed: 753581.75 ft³
